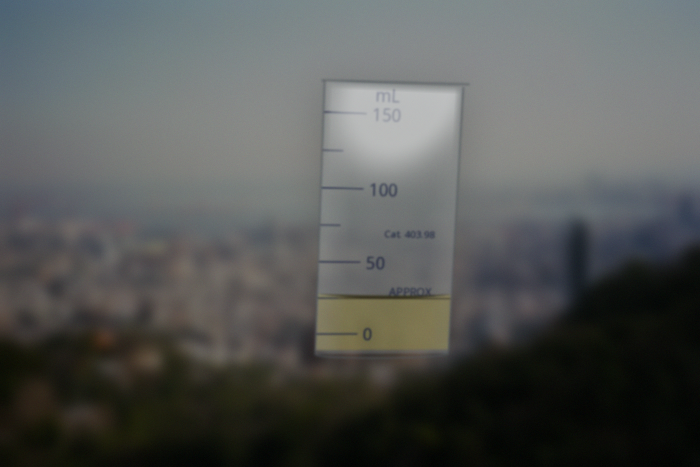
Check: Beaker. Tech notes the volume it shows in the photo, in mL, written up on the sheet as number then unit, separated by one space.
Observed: 25 mL
